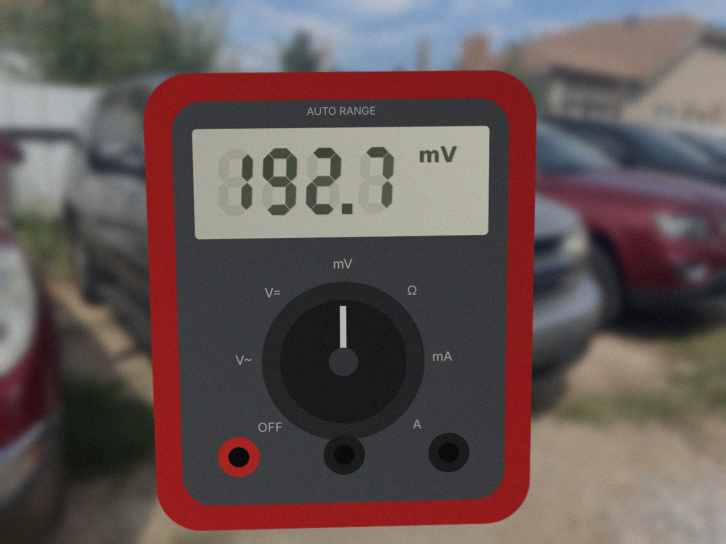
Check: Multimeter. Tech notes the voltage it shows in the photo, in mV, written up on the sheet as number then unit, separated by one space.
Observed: 192.7 mV
